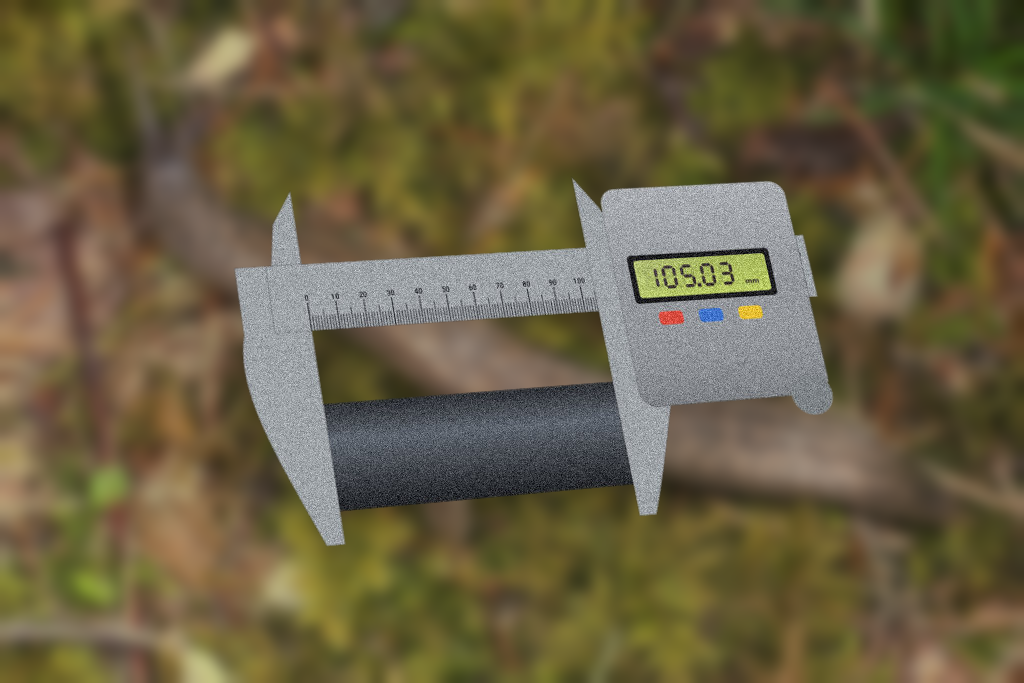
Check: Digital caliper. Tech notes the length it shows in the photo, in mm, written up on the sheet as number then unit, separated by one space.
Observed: 105.03 mm
